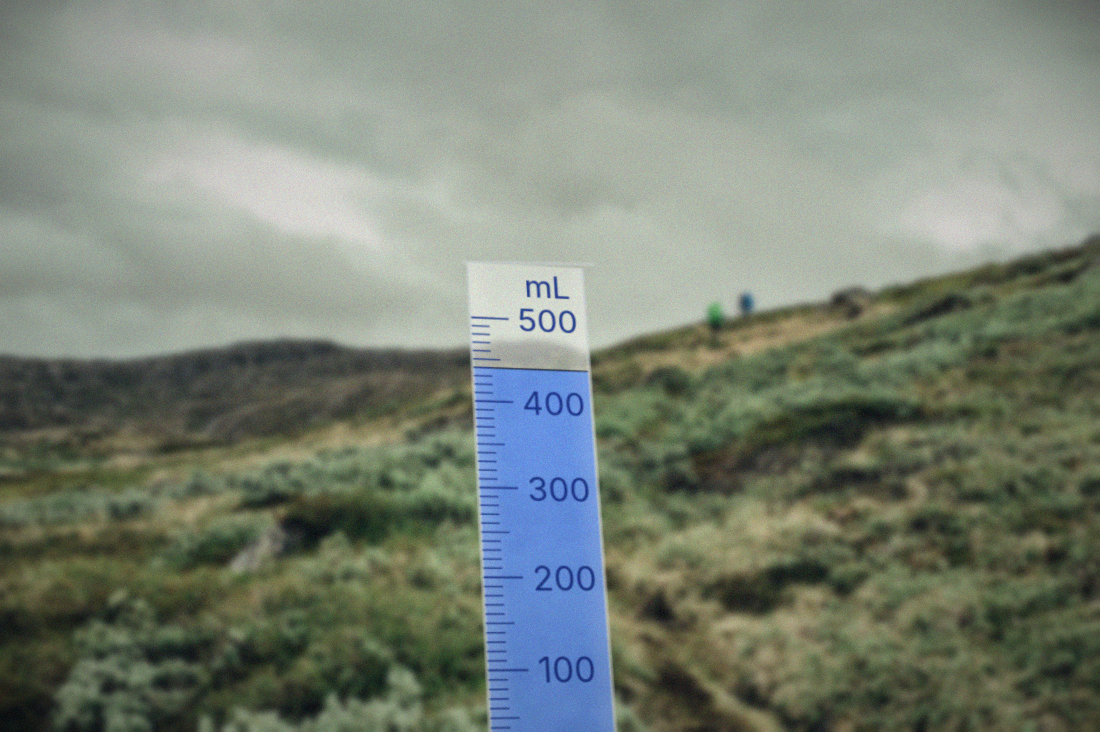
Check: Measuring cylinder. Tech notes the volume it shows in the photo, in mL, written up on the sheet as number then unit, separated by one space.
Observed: 440 mL
